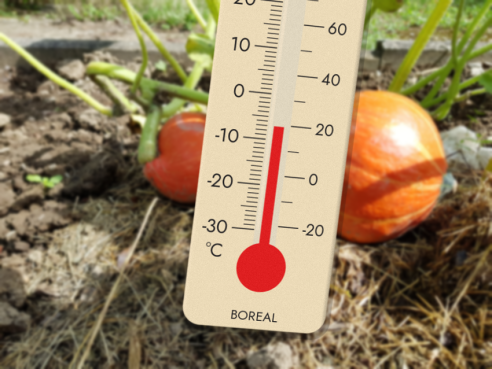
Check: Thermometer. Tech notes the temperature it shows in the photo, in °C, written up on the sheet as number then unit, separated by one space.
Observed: -7 °C
